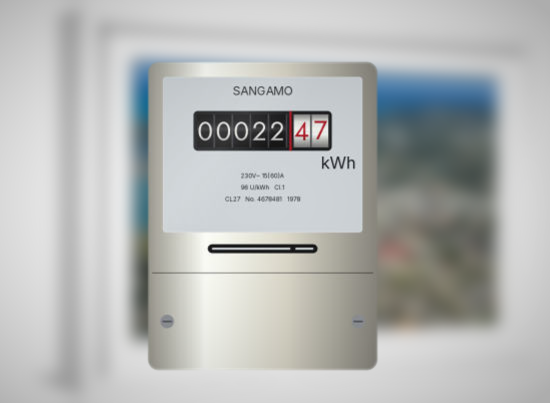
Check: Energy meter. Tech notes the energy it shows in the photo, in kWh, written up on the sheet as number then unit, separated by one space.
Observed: 22.47 kWh
